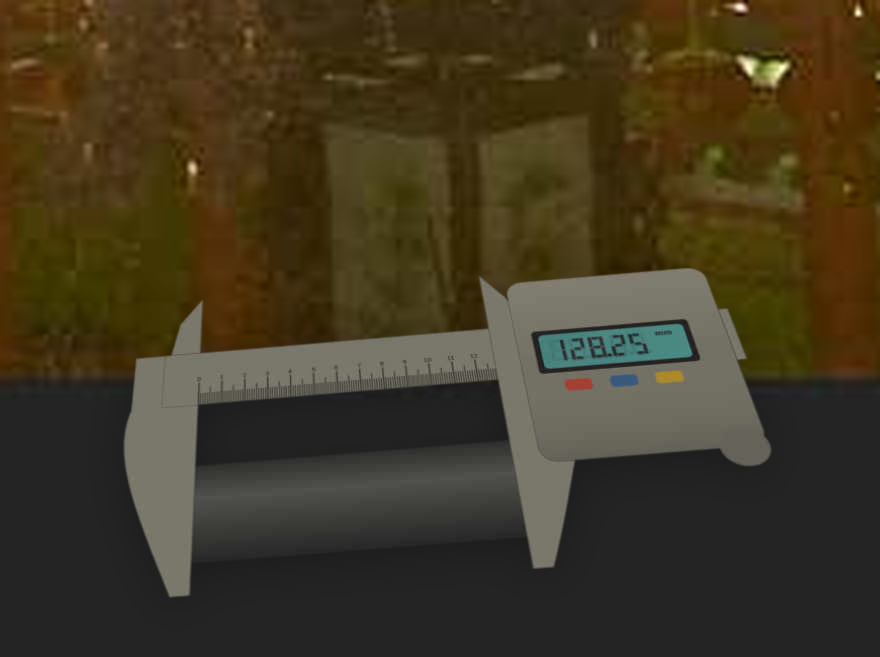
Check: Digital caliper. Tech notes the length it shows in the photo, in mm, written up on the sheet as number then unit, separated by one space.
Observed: 128.25 mm
